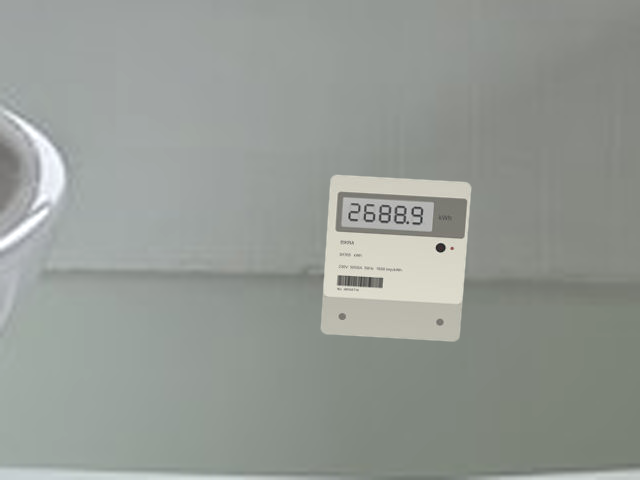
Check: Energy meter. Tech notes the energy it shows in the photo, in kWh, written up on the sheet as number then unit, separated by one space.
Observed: 2688.9 kWh
